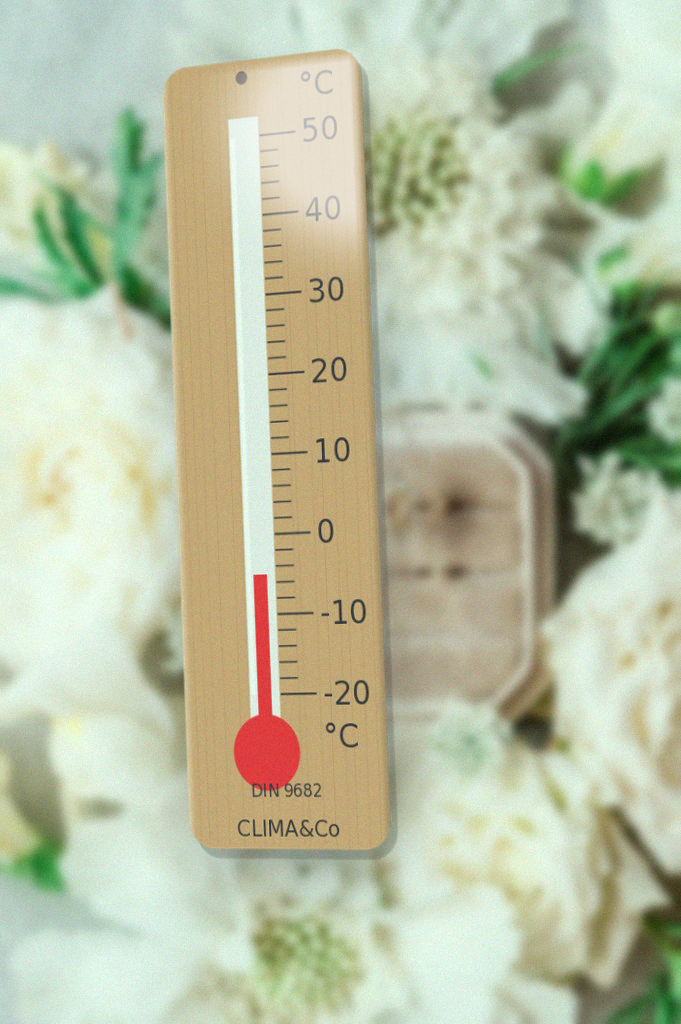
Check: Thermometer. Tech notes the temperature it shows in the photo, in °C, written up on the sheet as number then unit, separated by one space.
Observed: -5 °C
